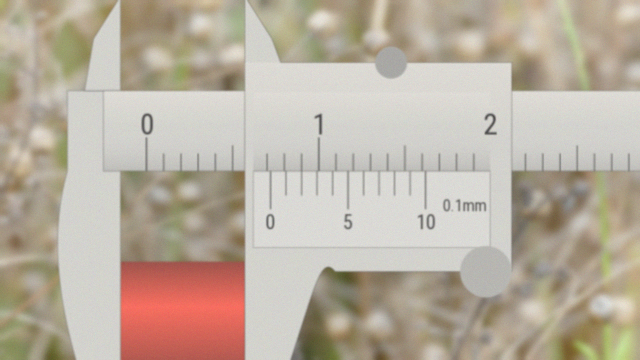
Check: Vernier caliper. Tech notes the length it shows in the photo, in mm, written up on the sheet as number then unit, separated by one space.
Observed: 7.2 mm
